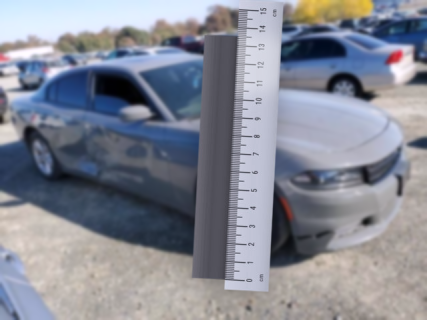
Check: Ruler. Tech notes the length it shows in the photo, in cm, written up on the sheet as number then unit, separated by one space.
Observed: 13.5 cm
